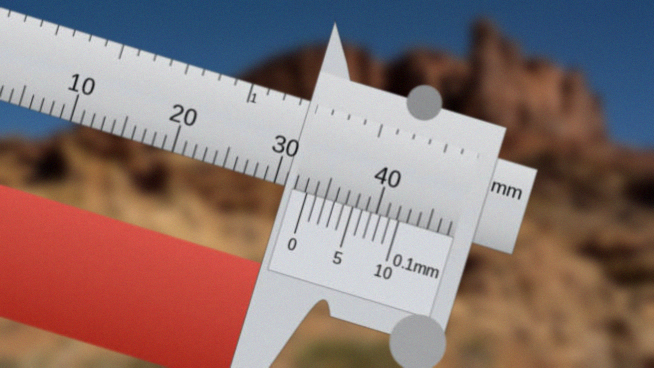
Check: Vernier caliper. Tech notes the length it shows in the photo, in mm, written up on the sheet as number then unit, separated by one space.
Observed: 33.2 mm
